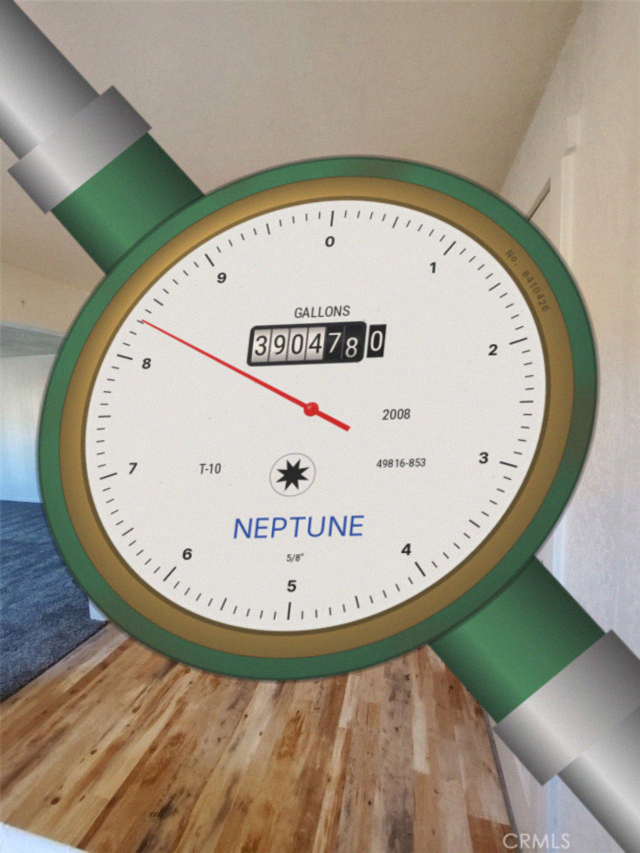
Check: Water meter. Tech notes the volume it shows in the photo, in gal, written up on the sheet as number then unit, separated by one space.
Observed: 3904778.3 gal
